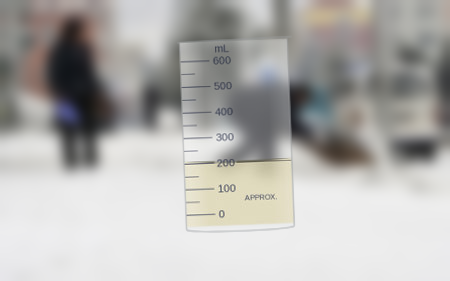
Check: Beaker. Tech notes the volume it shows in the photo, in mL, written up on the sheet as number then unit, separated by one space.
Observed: 200 mL
